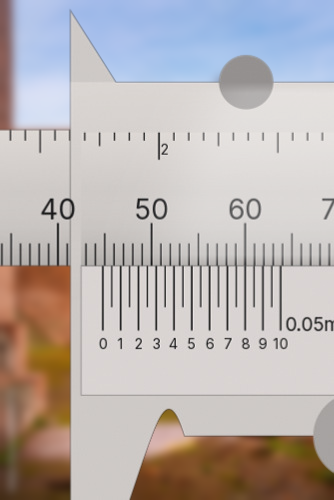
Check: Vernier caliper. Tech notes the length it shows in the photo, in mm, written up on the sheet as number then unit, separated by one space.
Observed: 44.8 mm
